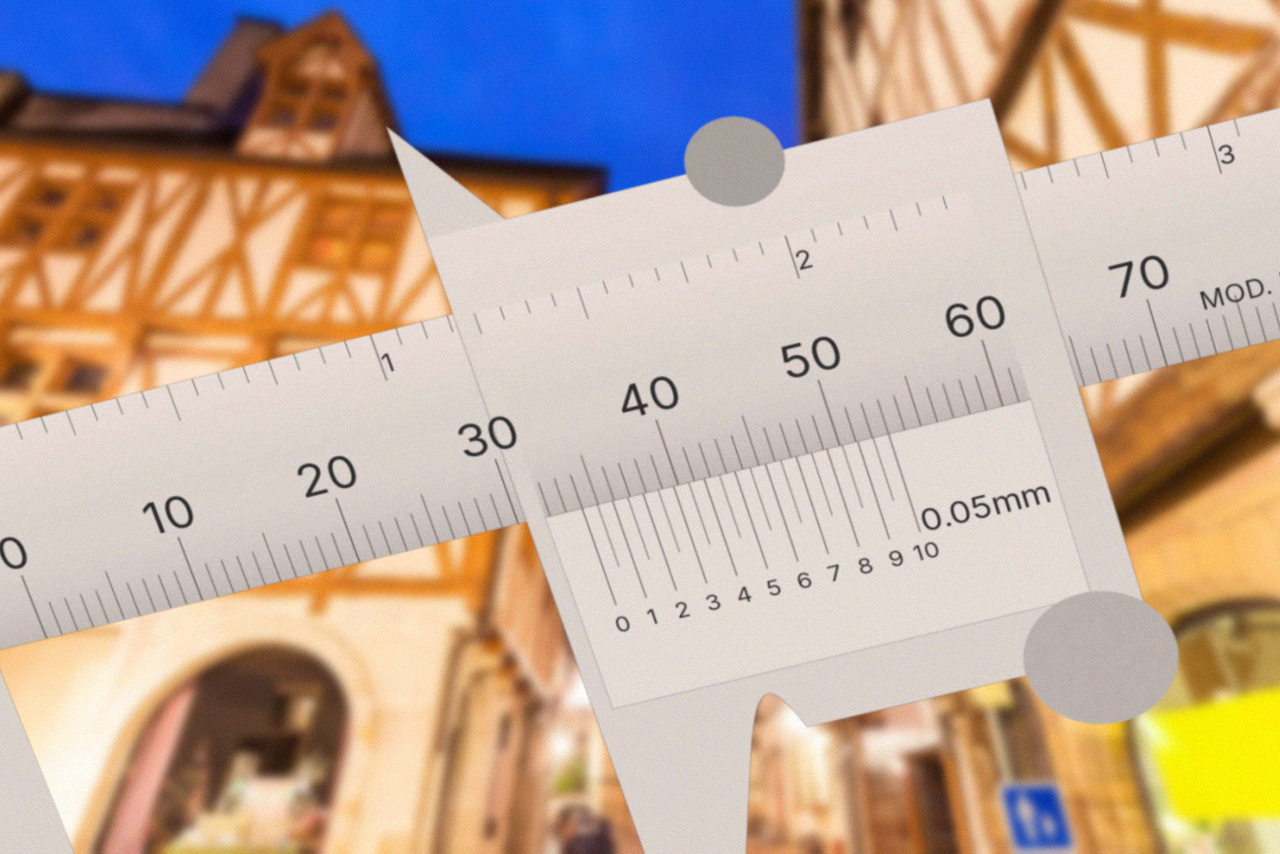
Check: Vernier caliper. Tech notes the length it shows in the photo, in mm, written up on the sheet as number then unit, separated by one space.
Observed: 34.0 mm
